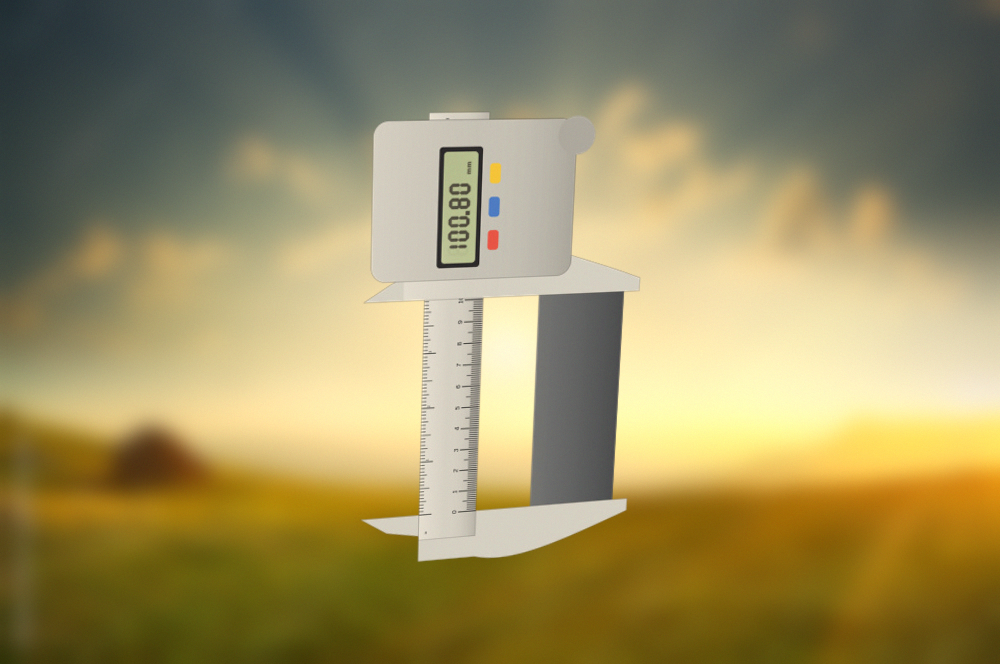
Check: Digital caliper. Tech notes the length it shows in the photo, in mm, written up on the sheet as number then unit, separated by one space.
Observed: 100.80 mm
